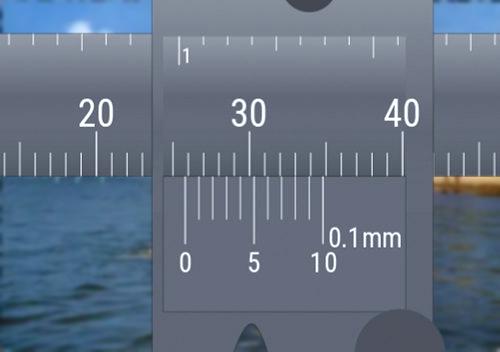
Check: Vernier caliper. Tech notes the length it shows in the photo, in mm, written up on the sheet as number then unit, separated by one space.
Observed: 25.8 mm
